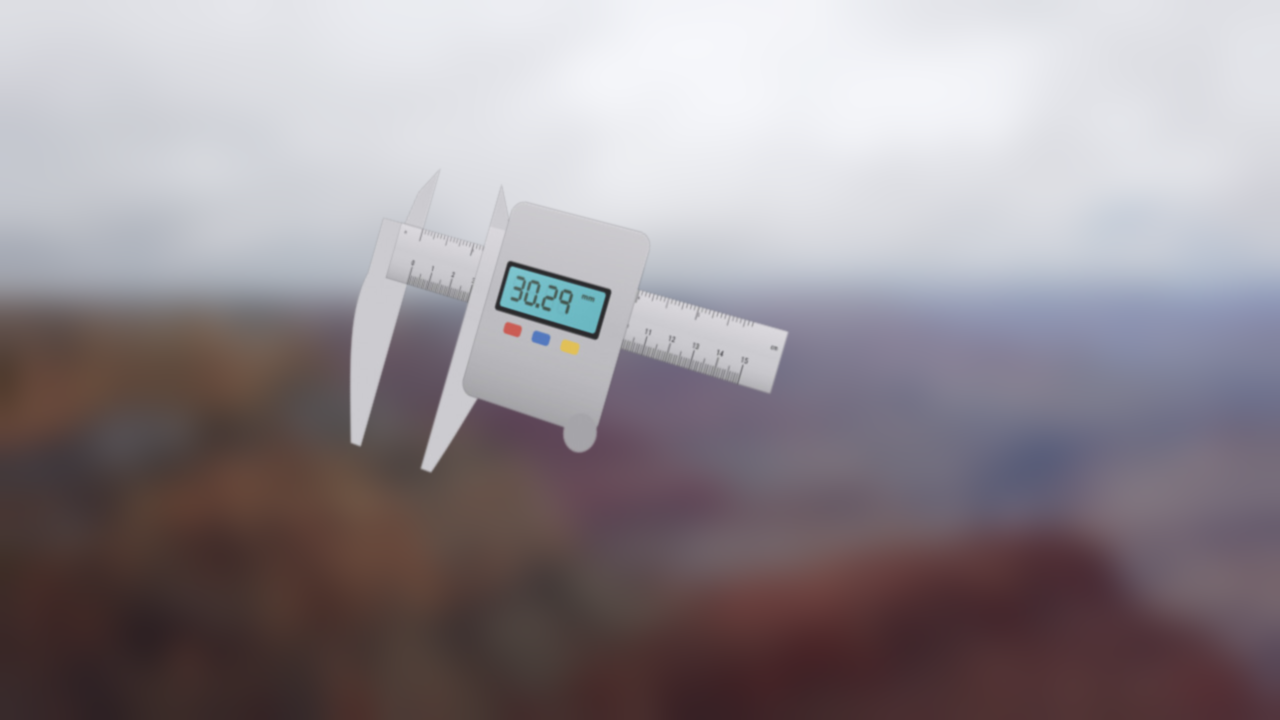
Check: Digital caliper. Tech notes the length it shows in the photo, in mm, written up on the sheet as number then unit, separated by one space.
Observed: 30.29 mm
